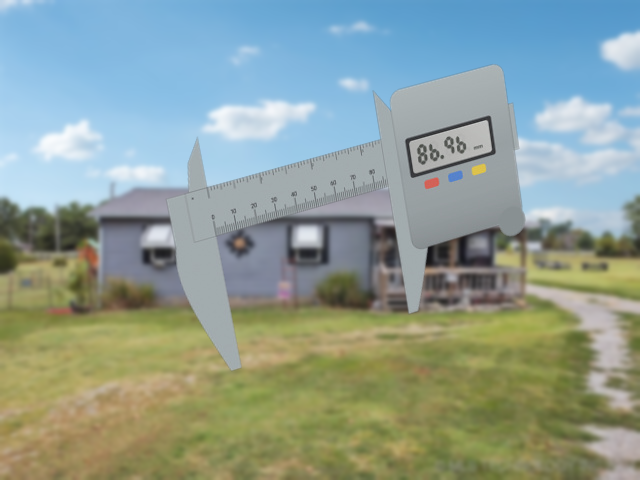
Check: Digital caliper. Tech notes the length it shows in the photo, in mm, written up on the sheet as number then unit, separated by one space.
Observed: 86.96 mm
